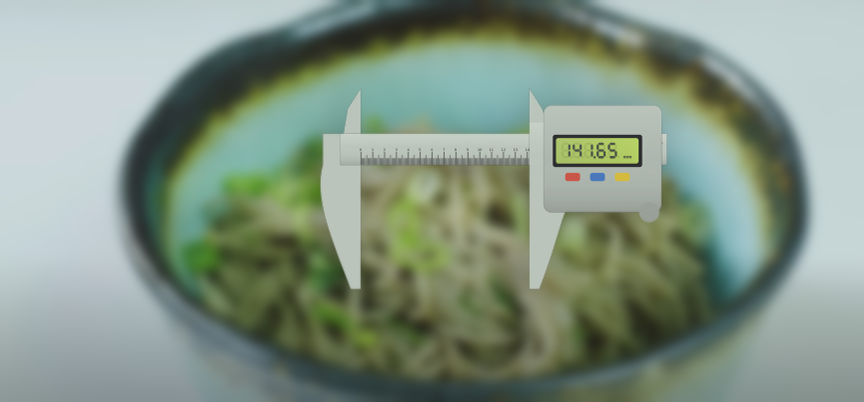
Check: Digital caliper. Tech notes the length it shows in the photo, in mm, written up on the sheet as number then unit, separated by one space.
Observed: 141.65 mm
